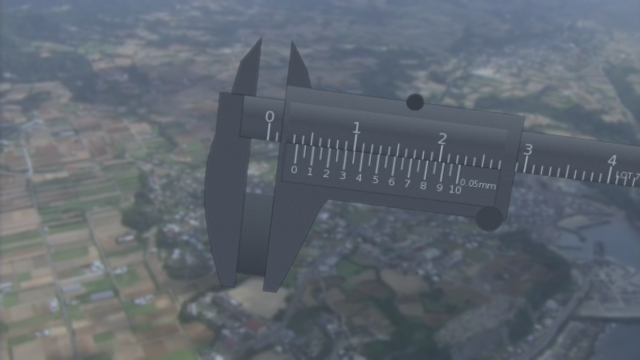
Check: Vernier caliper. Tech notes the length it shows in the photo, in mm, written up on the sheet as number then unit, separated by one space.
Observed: 3.4 mm
